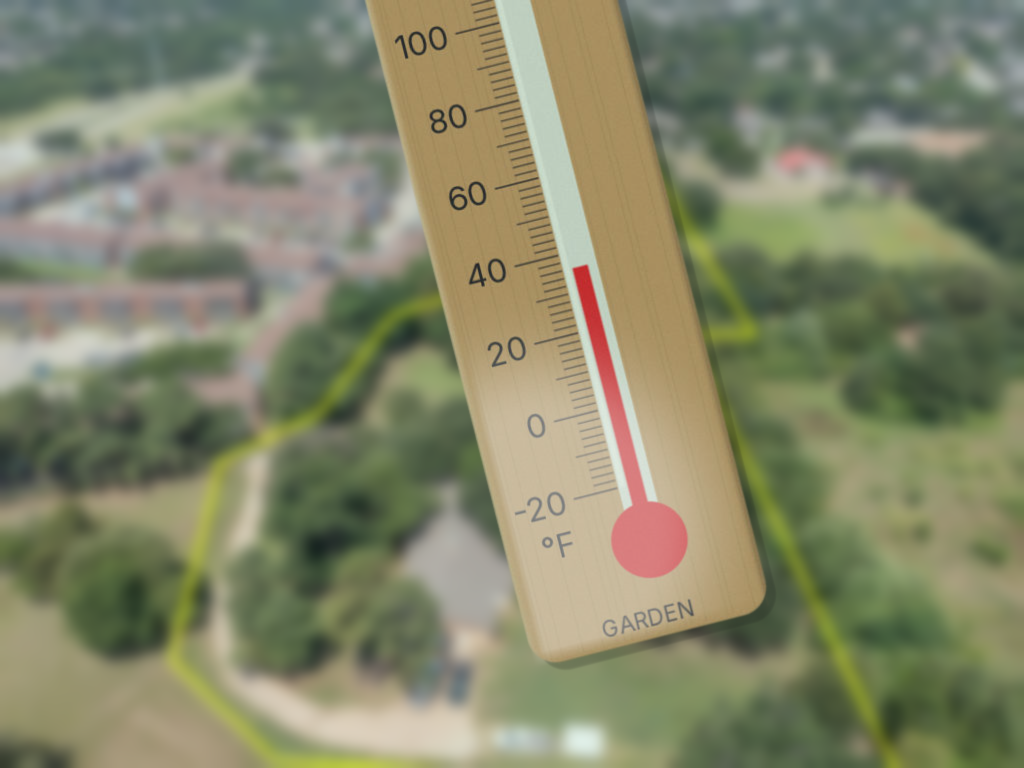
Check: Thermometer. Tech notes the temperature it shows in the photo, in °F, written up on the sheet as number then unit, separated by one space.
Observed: 36 °F
